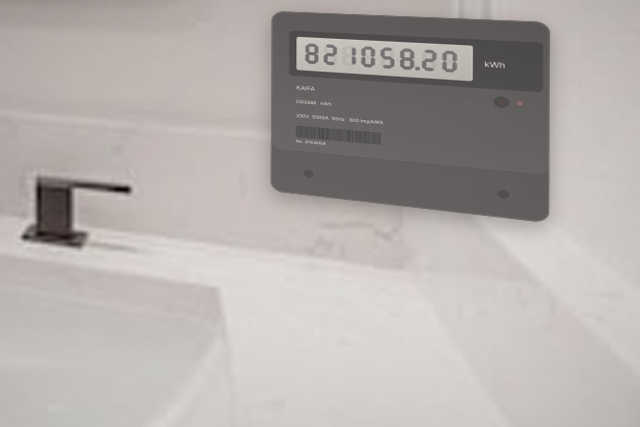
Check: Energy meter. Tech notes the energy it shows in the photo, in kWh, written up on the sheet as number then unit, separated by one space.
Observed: 821058.20 kWh
